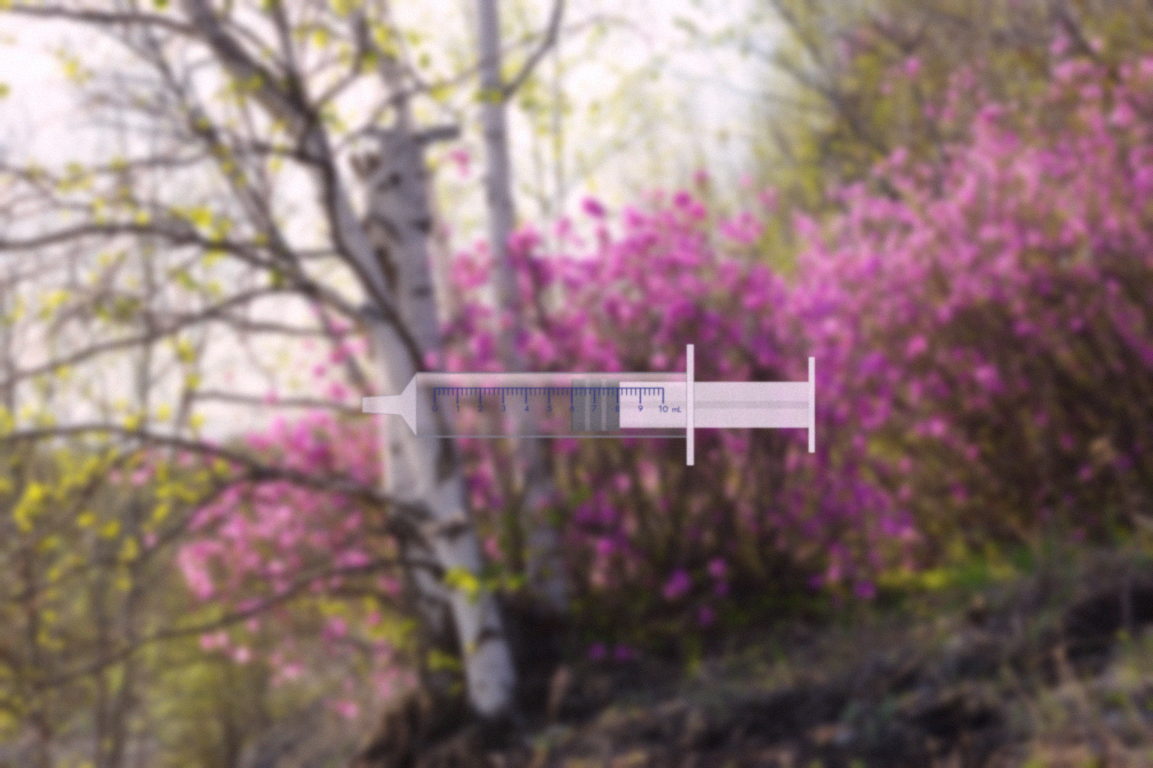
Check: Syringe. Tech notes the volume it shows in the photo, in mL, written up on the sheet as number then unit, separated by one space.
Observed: 6 mL
